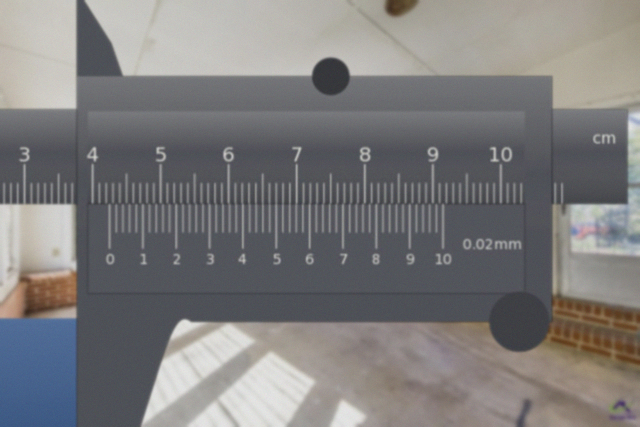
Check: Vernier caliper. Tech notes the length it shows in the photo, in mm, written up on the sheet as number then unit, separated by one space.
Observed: 42.5 mm
